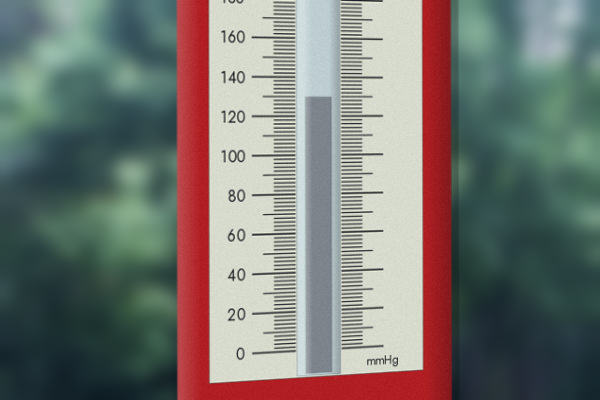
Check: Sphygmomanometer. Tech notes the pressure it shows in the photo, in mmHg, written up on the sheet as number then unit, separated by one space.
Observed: 130 mmHg
